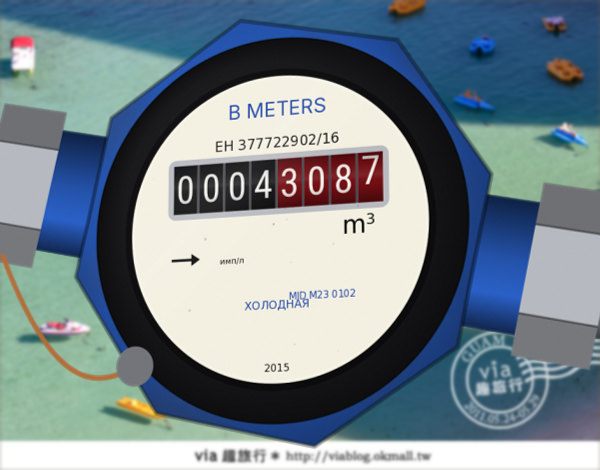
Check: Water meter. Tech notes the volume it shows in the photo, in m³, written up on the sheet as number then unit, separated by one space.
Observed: 4.3087 m³
